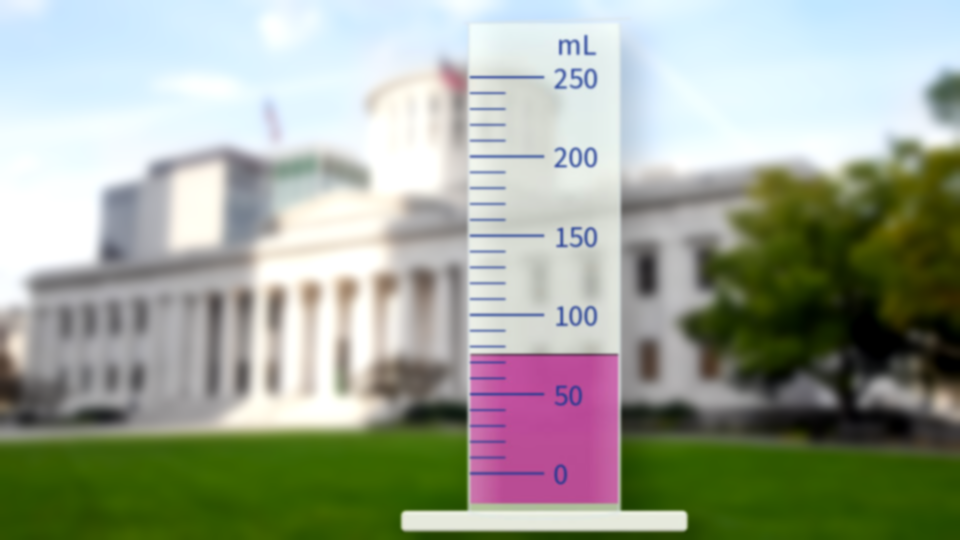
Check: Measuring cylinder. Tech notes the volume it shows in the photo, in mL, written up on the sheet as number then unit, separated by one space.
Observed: 75 mL
